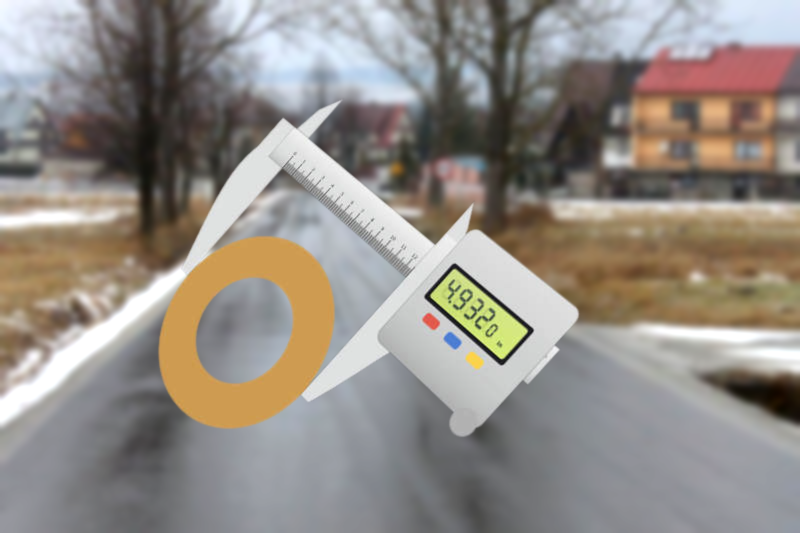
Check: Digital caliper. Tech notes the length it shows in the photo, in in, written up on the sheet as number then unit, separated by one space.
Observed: 4.9320 in
